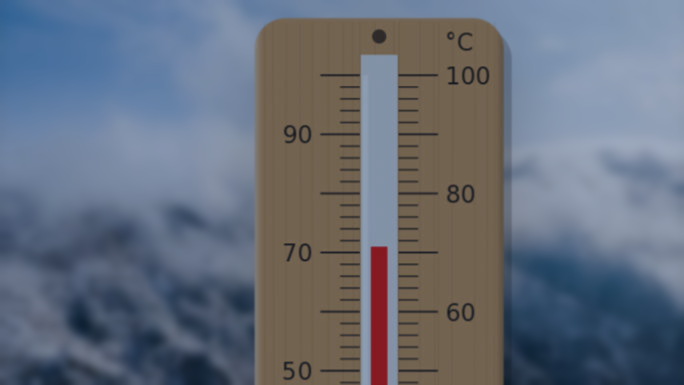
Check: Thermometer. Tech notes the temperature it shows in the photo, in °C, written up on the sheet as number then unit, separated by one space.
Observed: 71 °C
